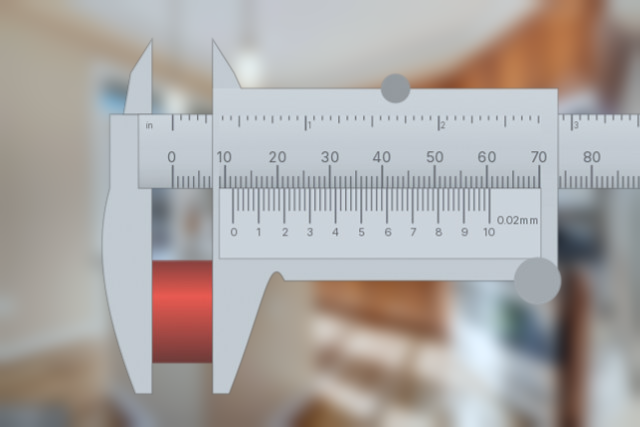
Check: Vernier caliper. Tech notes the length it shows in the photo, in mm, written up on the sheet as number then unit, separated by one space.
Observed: 11.5 mm
